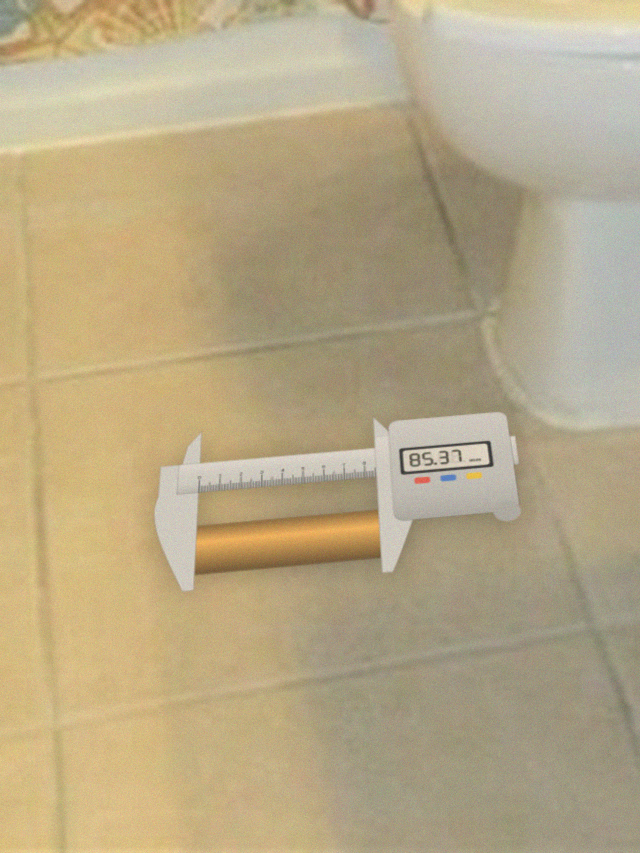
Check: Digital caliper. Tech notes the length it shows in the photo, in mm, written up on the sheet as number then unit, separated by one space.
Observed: 85.37 mm
